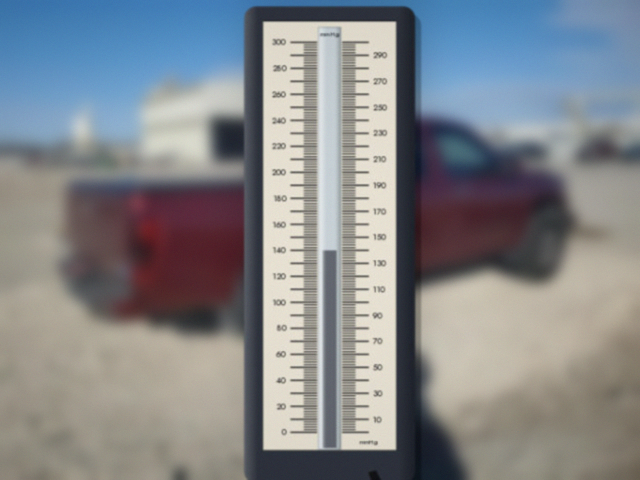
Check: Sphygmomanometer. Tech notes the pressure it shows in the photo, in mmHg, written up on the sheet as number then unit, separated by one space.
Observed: 140 mmHg
